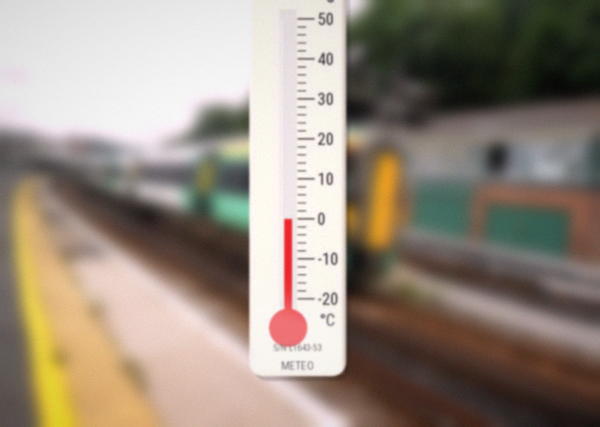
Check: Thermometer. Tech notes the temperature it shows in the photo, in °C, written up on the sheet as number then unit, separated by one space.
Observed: 0 °C
